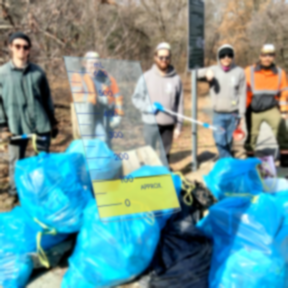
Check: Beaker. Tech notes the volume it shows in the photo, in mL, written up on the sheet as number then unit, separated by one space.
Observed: 100 mL
